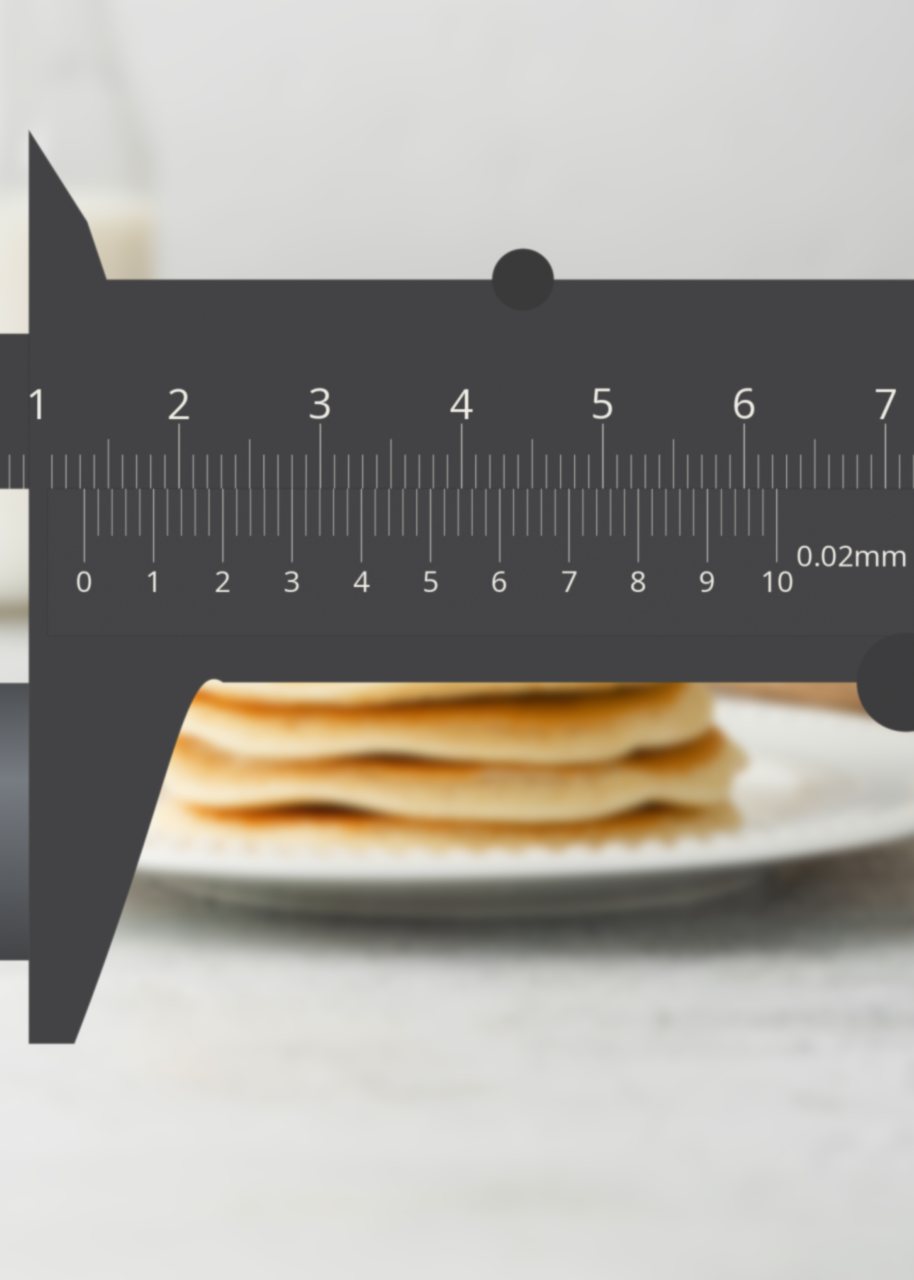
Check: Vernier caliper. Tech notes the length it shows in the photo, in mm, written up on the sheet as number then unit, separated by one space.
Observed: 13.3 mm
